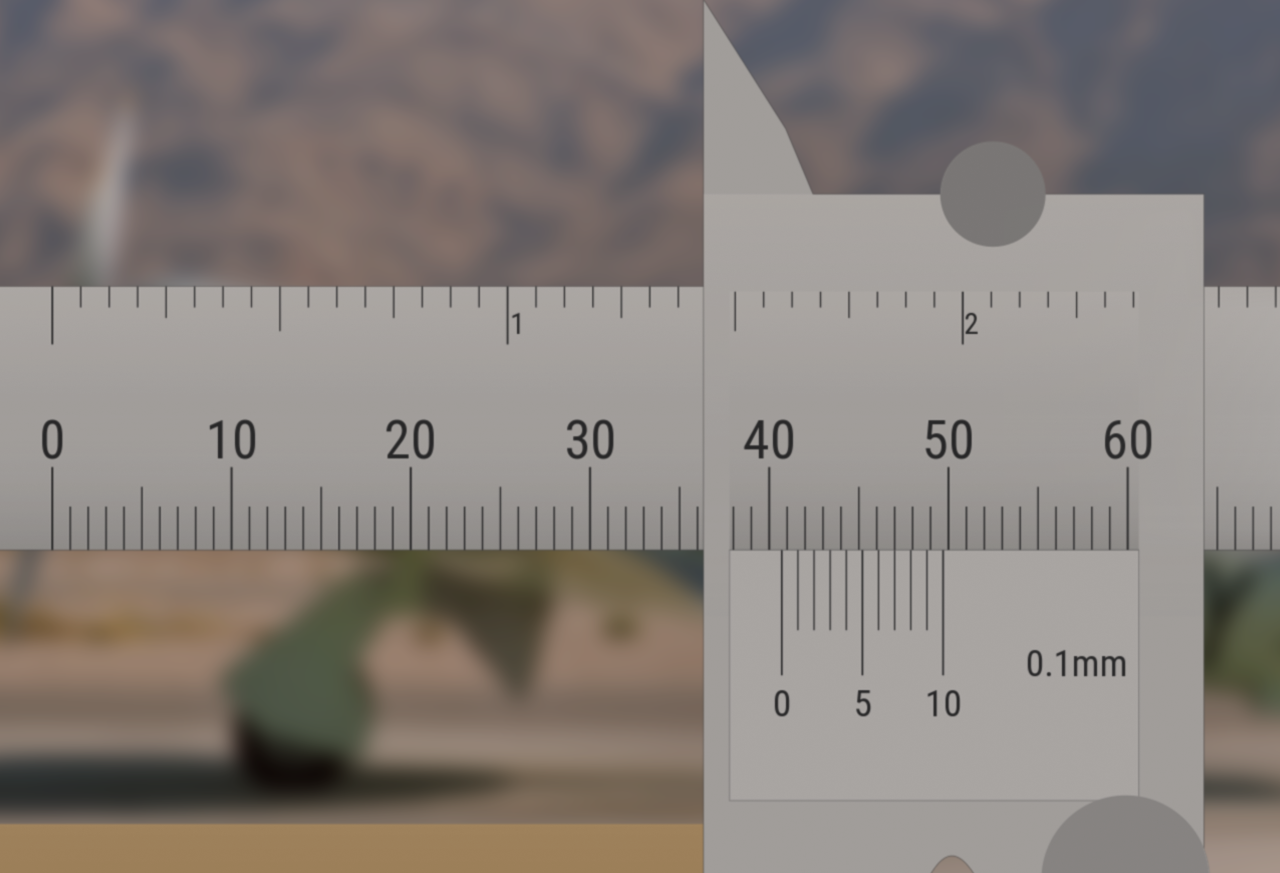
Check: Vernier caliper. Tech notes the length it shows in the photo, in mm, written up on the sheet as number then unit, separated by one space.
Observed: 40.7 mm
